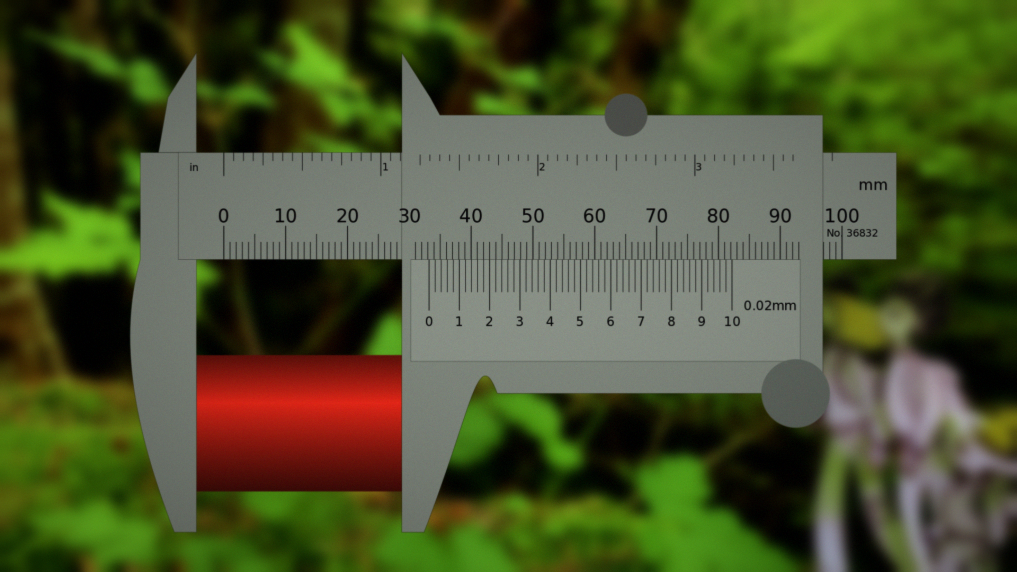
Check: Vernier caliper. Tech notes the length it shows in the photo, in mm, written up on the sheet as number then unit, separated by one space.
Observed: 33.2 mm
